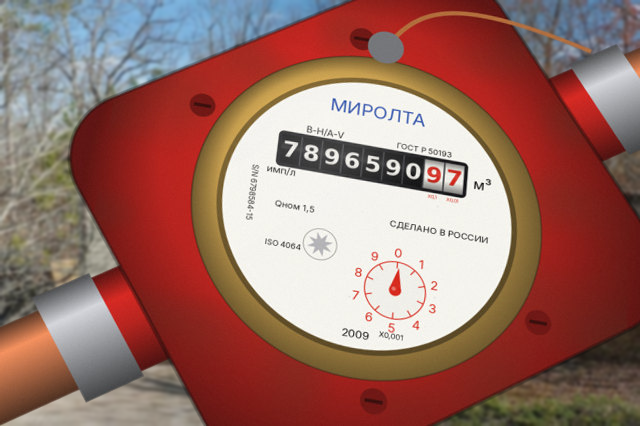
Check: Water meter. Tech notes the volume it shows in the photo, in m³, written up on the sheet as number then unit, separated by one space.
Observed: 7896590.970 m³
